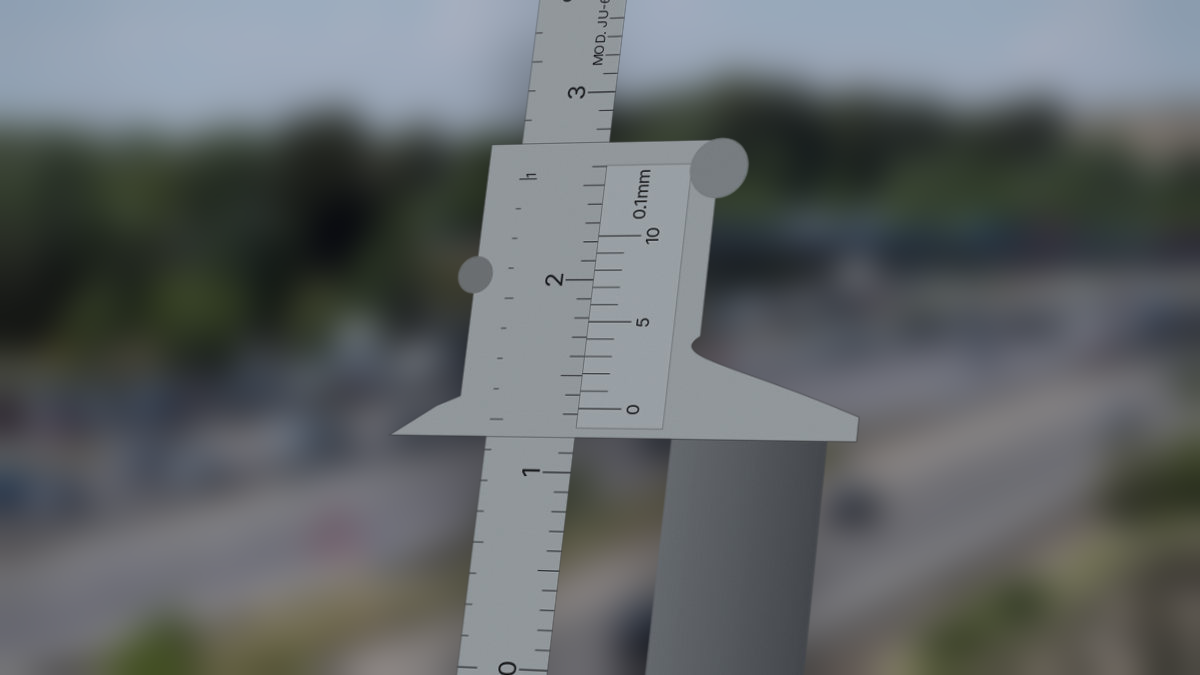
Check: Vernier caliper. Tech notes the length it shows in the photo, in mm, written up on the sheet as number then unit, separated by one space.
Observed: 13.3 mm
